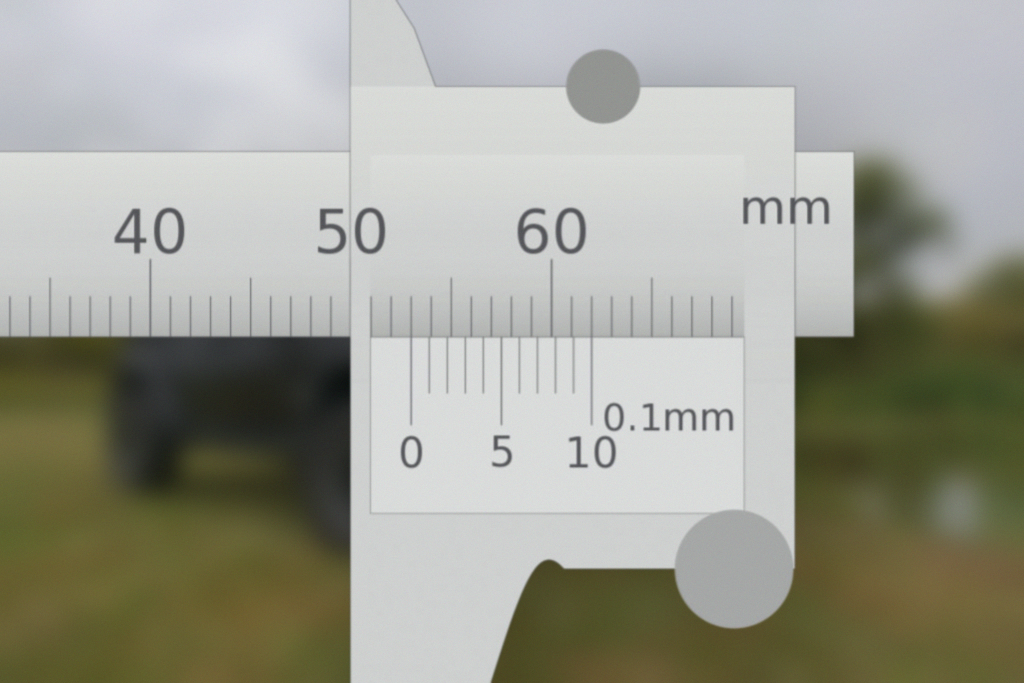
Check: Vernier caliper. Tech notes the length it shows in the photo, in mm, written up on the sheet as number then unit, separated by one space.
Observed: 53.0 mm
